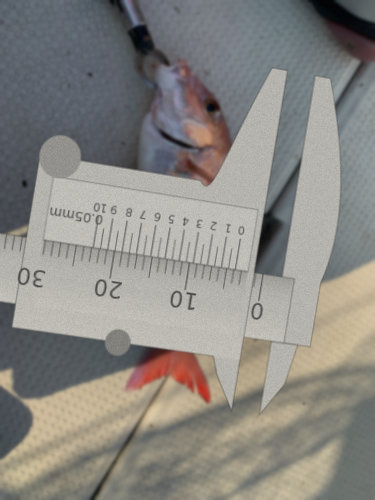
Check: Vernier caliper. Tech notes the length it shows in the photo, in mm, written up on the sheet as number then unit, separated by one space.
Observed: 3.8 mm
